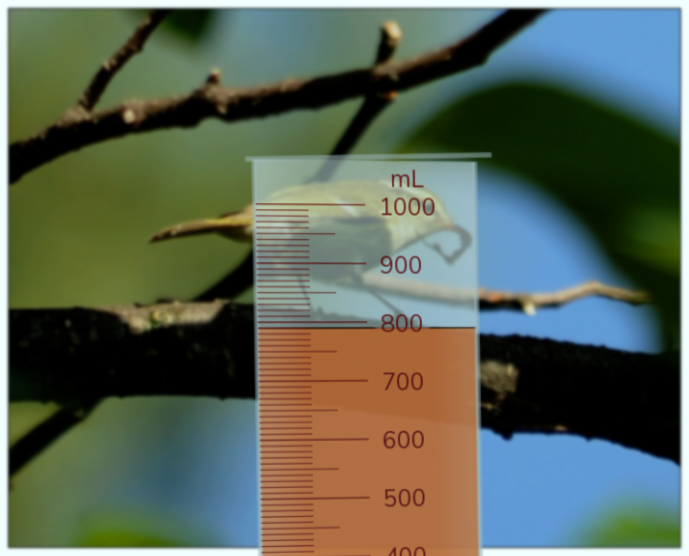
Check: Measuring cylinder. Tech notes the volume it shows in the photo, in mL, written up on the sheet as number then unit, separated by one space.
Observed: 790 mL
